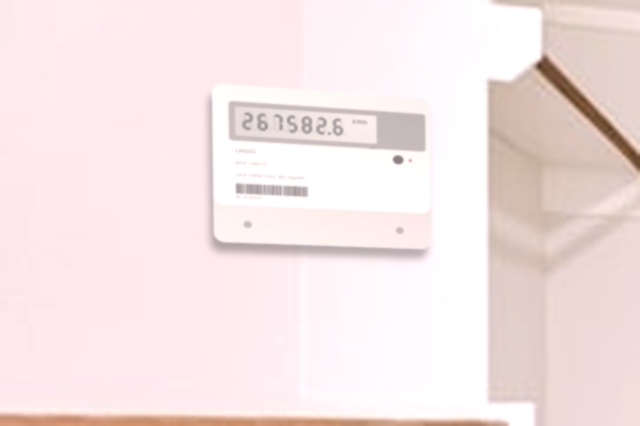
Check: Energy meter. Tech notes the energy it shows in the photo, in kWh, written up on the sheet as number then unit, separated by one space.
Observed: 267582.6 kWh
